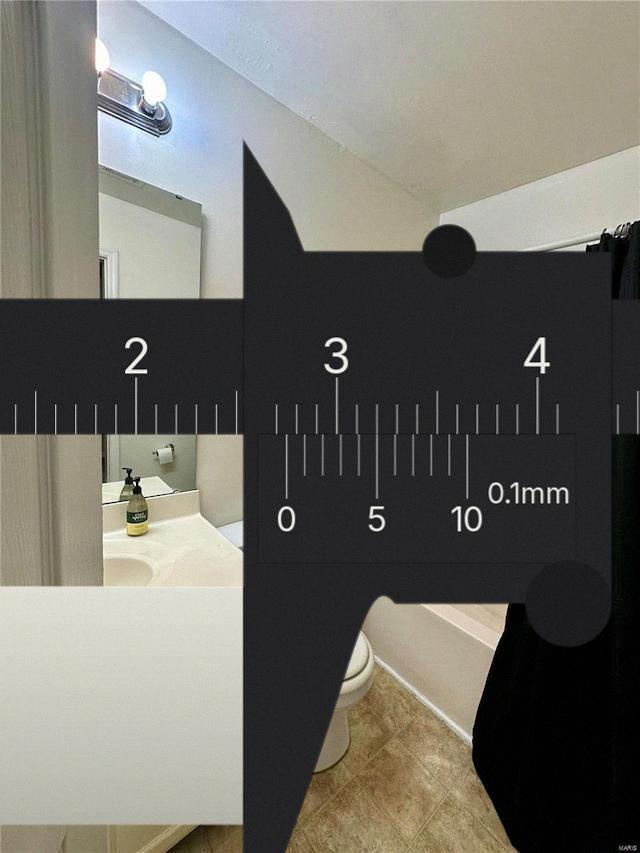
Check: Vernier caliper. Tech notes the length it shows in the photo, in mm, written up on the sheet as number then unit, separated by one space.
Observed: 27.5 mm
